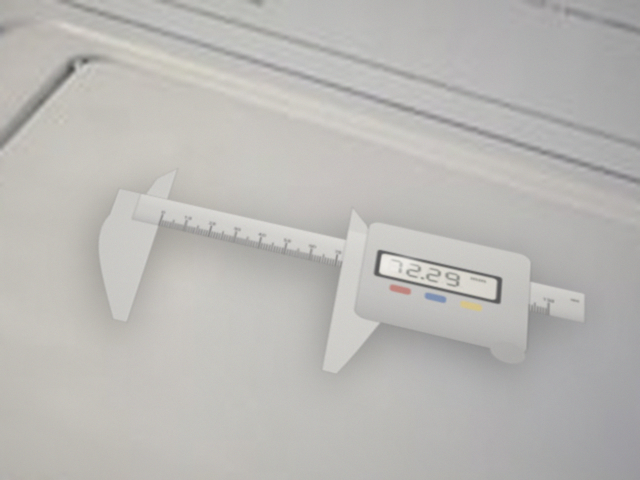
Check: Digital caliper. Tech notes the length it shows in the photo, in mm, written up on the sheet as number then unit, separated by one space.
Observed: 72.29 mm
